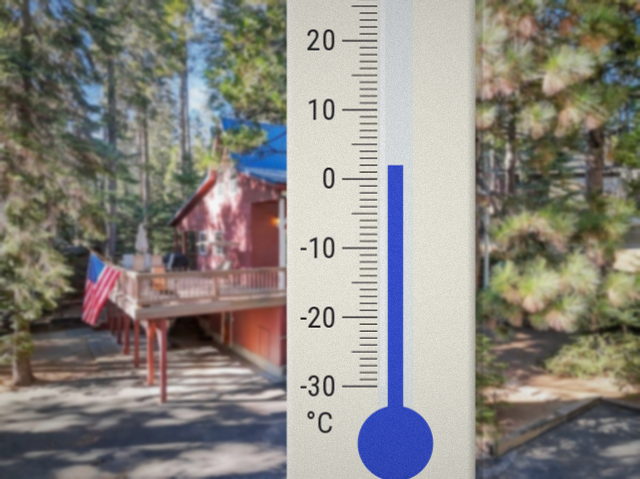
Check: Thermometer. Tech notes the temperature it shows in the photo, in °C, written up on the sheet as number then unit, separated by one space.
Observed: 2 °C
